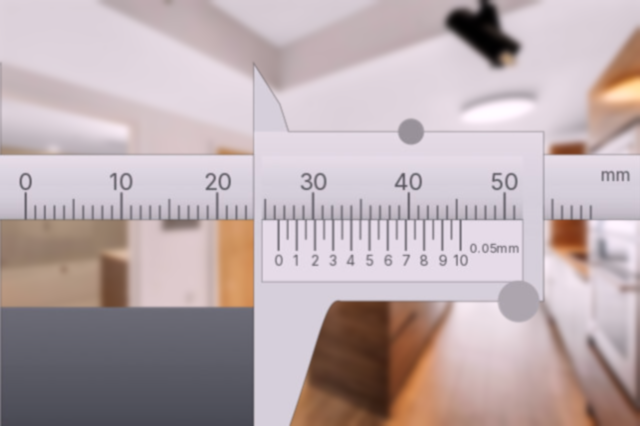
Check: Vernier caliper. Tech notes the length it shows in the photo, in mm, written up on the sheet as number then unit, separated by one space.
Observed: 26.4 mm
